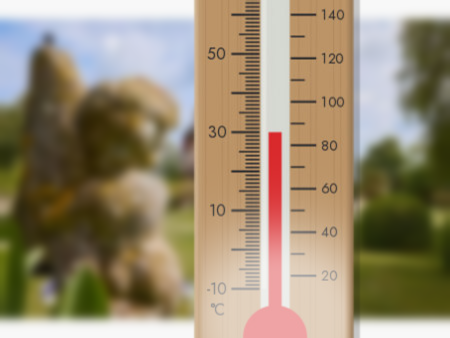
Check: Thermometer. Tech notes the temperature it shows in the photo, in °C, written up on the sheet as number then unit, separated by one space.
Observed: 30 °C
